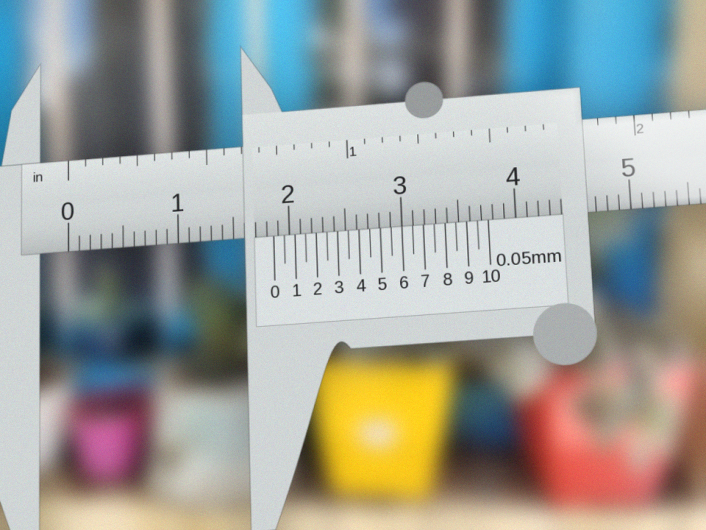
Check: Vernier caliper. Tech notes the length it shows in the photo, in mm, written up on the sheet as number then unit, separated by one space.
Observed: 18.6 mm
